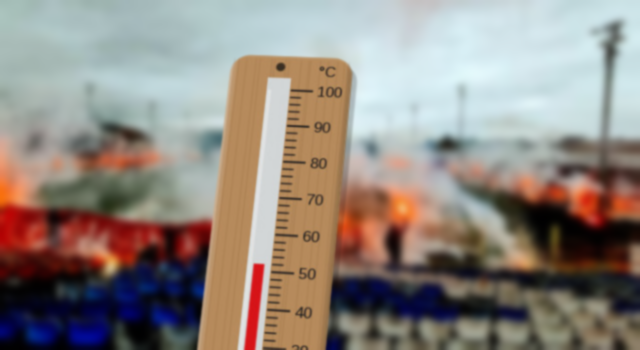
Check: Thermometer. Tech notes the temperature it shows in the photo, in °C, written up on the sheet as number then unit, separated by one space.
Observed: 52 °C
